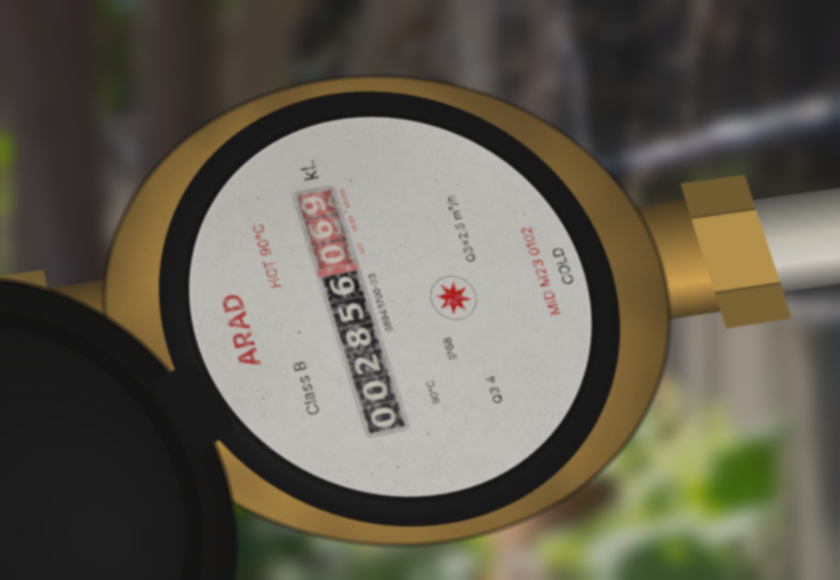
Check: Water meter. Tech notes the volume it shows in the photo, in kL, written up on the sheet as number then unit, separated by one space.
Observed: 2856.069 kL
